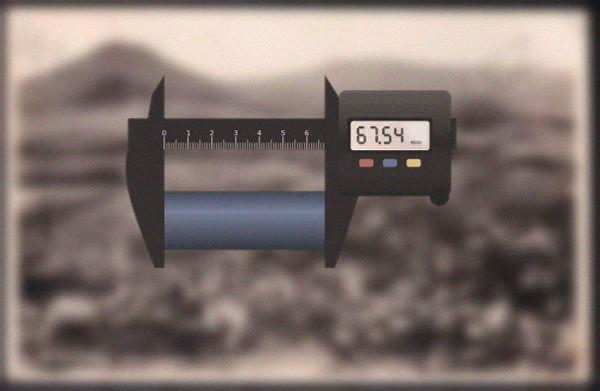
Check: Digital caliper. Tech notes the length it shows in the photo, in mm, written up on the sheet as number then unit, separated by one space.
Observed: 67.54 mm
